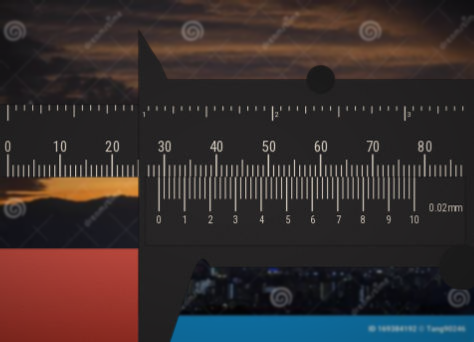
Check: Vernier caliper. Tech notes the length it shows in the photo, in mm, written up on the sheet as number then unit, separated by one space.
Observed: 29.0 mm
